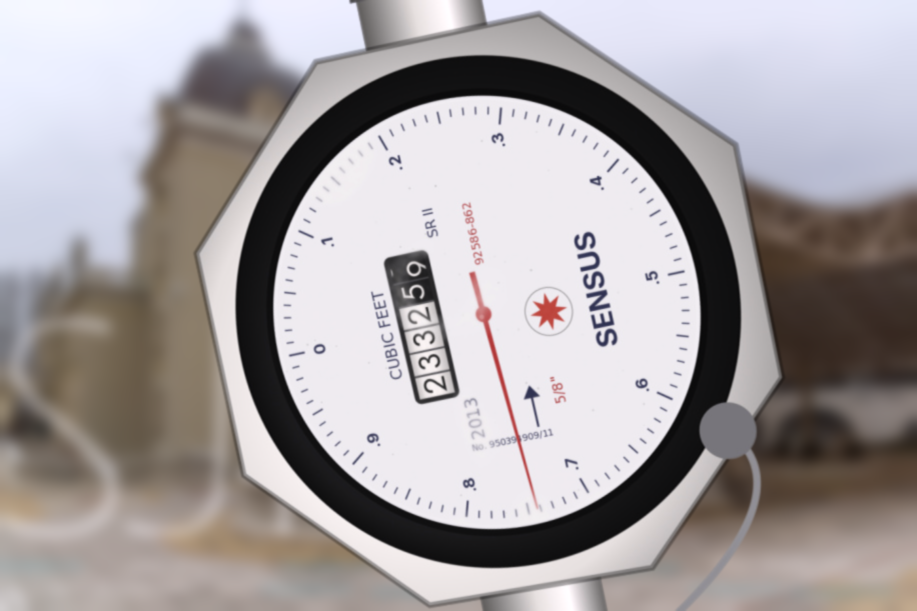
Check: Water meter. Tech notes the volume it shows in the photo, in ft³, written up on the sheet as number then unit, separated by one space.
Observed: 233258.74 ft³
